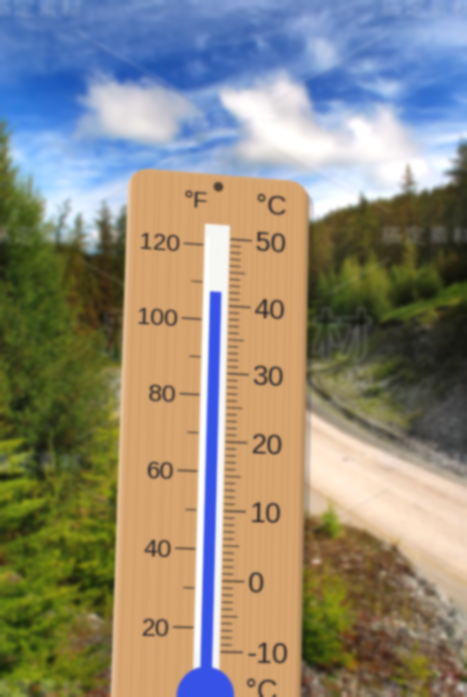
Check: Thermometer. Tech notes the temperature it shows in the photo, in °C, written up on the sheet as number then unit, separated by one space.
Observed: 42 °C
